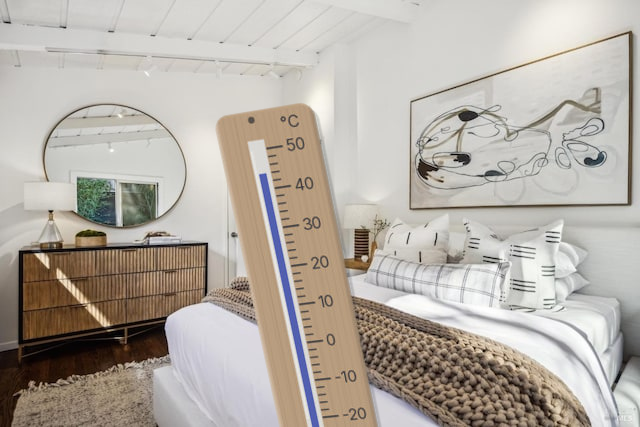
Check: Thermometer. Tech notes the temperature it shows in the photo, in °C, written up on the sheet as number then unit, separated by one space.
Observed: 44 °C
